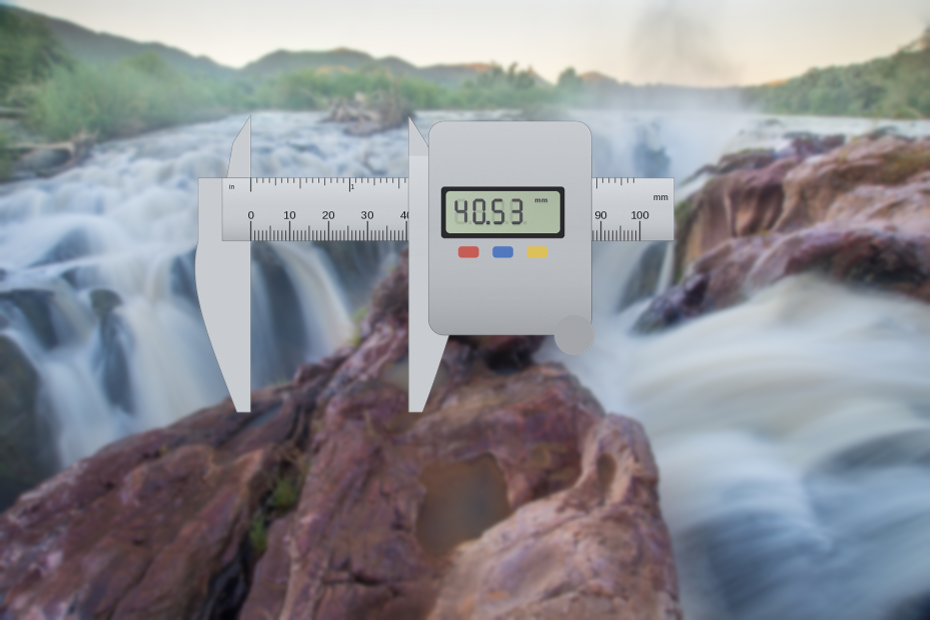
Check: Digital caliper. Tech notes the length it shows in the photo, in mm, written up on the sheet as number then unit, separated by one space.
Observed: 40.53 mm
